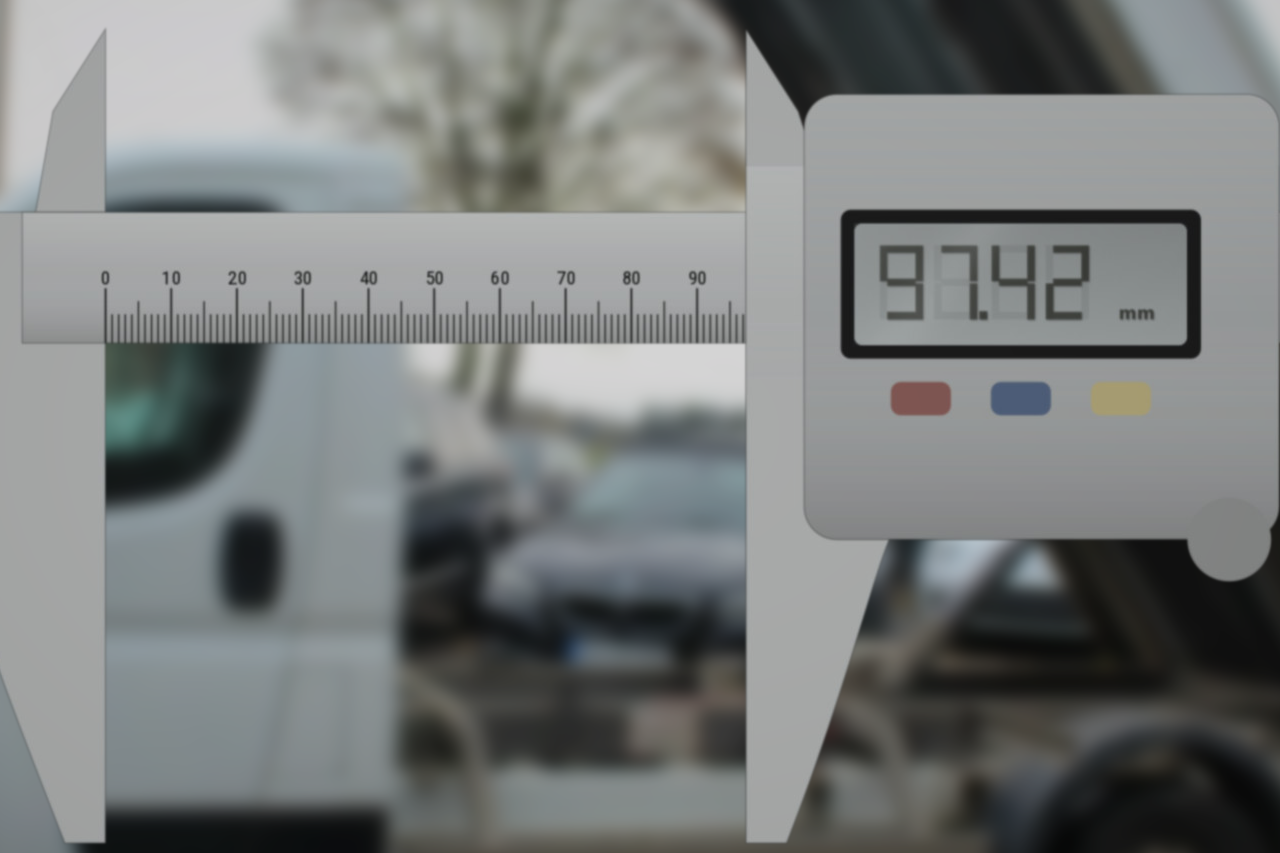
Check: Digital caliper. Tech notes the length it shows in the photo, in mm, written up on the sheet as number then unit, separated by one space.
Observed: 97.42 mm
